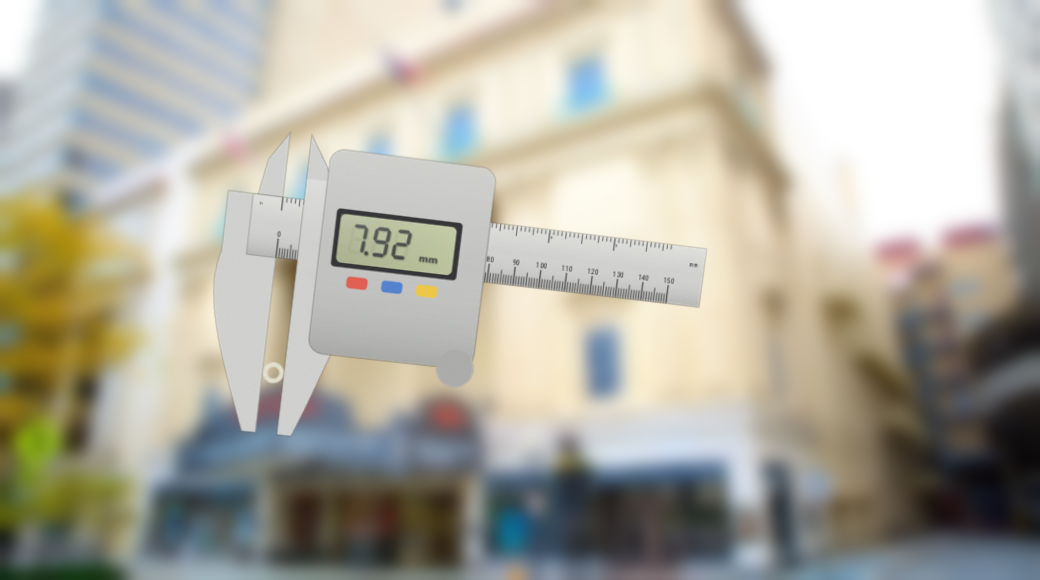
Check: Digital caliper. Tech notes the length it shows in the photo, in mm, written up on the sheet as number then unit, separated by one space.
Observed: 7.92 mm
